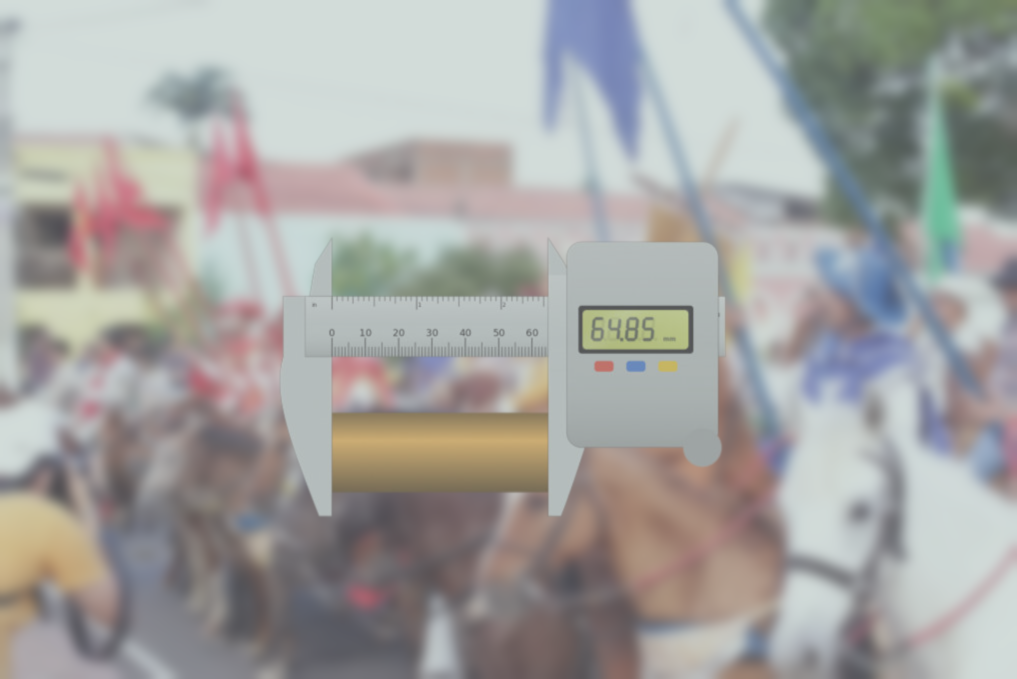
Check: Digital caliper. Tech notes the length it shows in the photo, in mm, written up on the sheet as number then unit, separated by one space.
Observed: 64.85 mm
